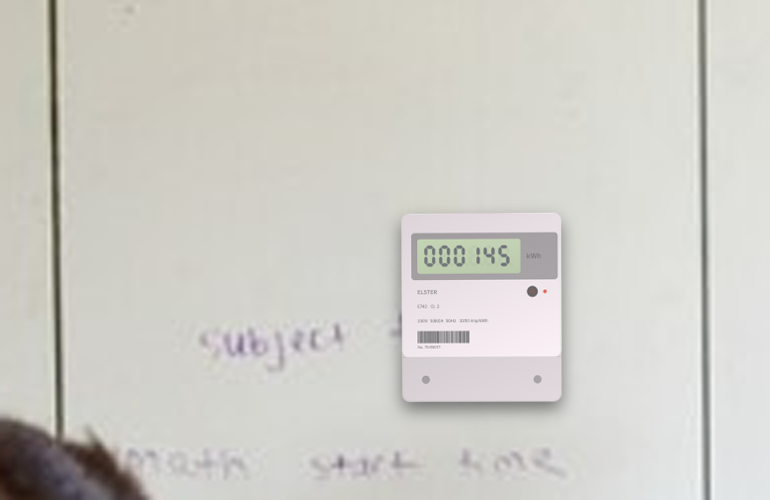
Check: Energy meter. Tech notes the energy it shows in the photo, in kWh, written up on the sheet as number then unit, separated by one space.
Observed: 145 kWh
